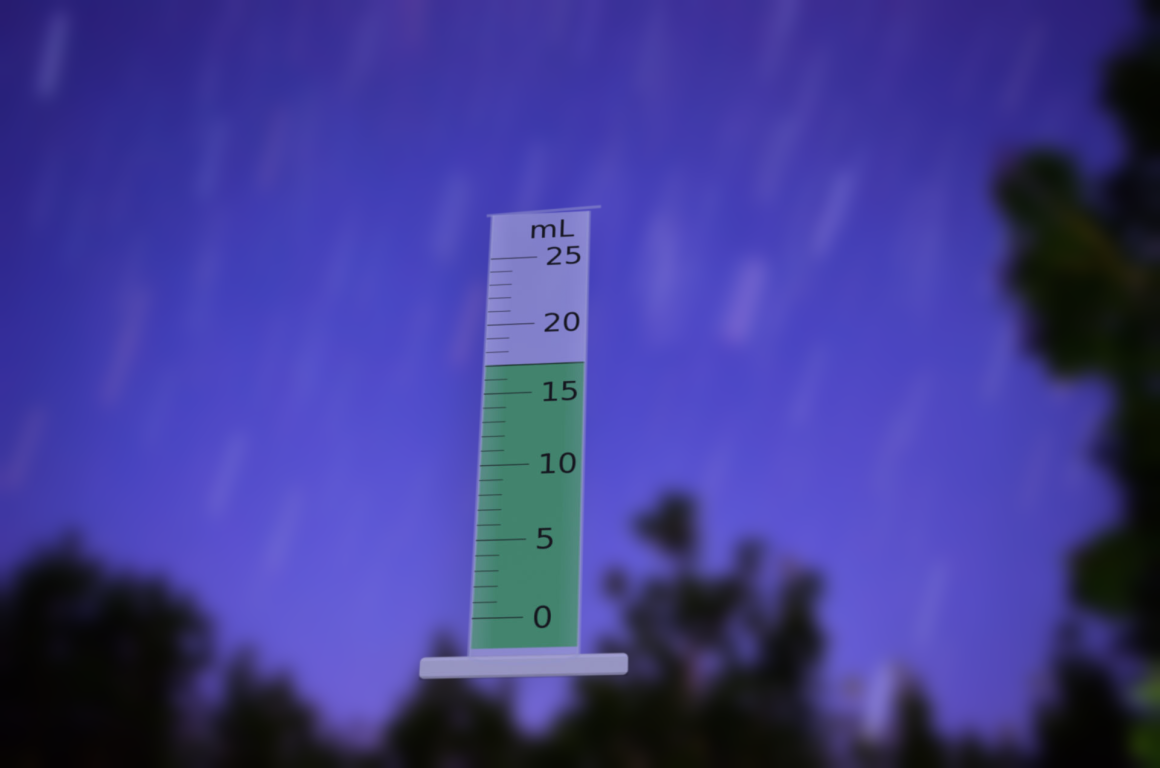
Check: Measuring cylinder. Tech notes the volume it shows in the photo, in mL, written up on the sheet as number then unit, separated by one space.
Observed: 17 mL
